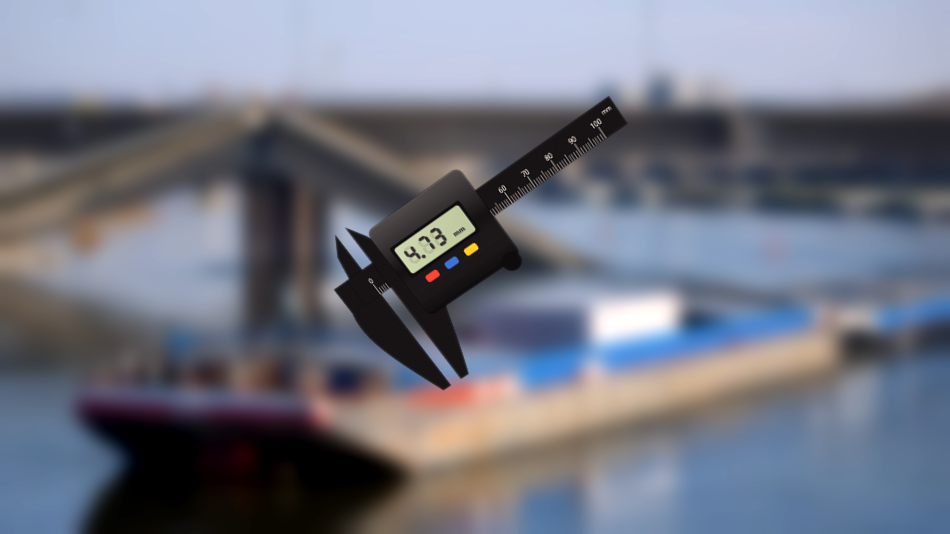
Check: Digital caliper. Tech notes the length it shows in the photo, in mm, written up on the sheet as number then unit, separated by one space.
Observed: 4.73 mm
